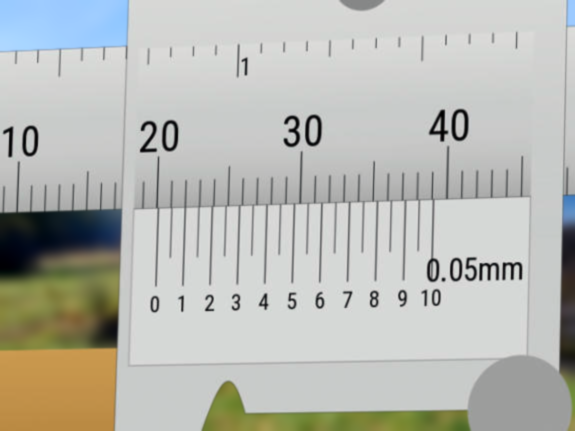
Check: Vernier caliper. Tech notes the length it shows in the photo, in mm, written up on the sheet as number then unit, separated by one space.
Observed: 20.1 mm
